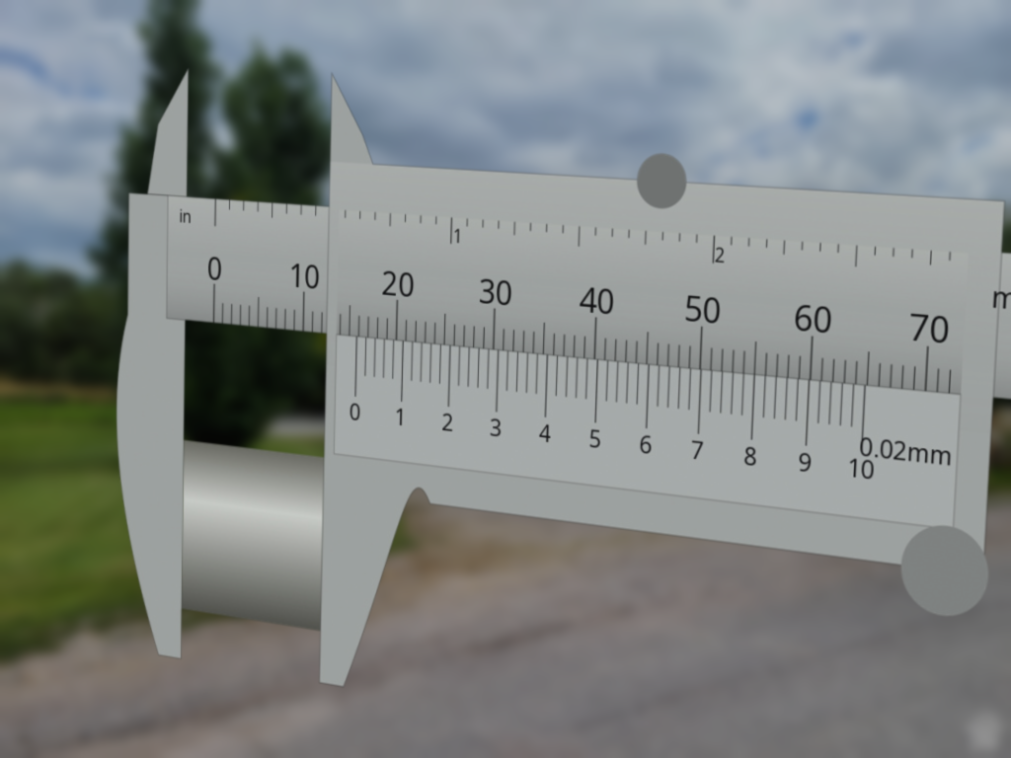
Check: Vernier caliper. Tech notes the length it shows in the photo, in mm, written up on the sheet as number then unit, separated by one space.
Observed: 15.8 mm
